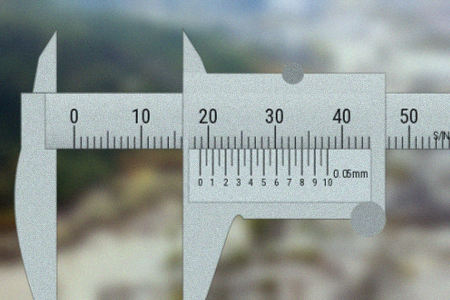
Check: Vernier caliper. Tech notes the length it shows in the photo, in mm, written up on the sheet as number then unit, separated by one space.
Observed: 18.8 mm
